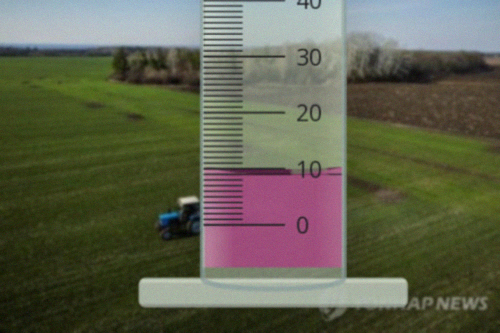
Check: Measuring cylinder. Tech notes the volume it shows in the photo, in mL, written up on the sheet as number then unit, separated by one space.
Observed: 9 mL
